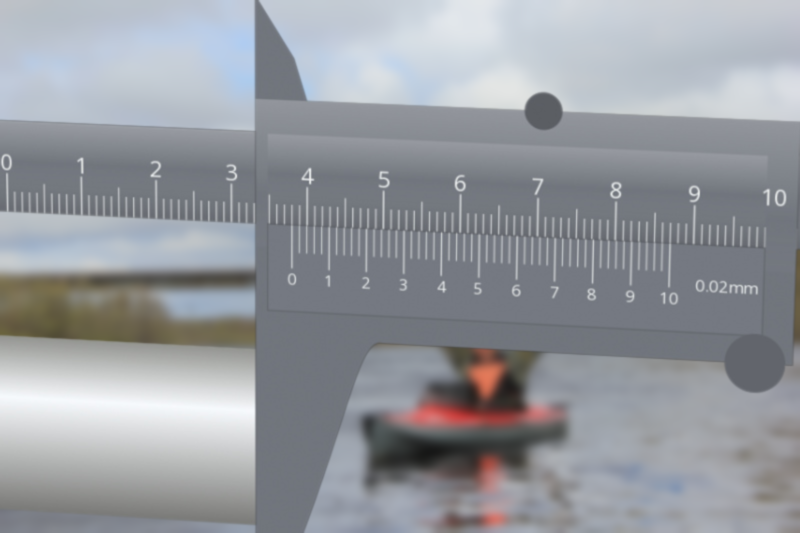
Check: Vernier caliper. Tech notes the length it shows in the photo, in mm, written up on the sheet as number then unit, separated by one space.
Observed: 38.0 mm
